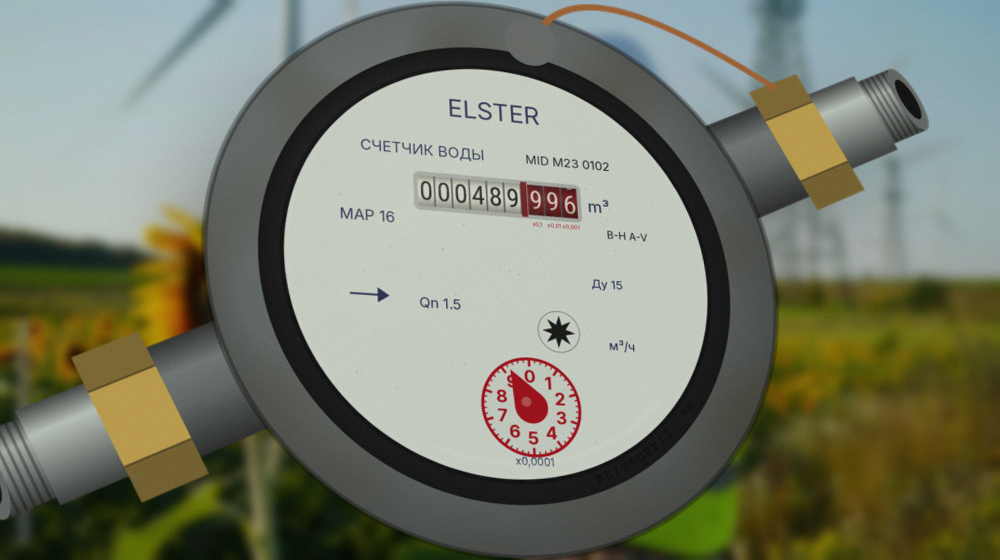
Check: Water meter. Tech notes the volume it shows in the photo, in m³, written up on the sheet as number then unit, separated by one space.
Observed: 489.9959 m³
